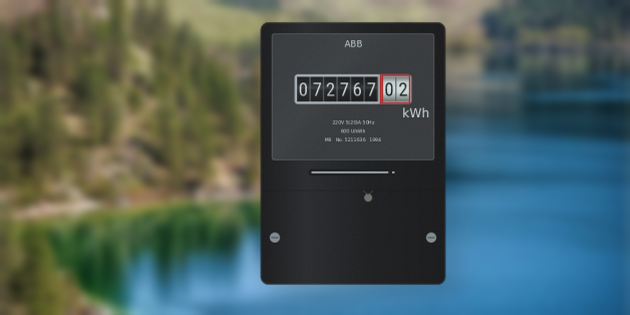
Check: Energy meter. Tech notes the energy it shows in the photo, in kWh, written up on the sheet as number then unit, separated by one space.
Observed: 72767.02 kWh
